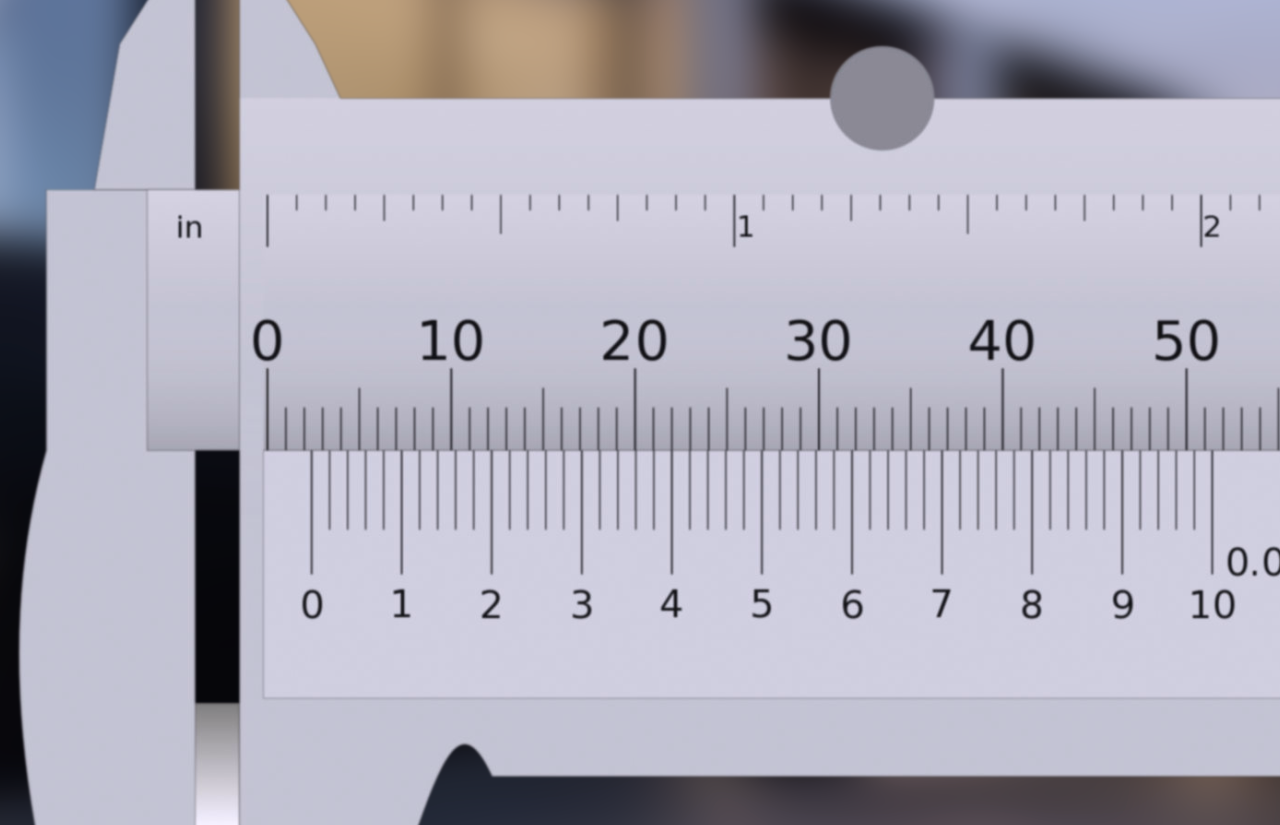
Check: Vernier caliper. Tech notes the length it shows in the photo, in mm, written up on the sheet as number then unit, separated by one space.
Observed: 2.4 mm
